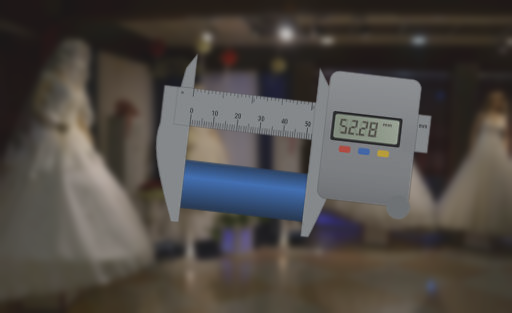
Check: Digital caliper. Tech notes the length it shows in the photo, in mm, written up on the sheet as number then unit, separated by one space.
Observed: 52.28 mm
